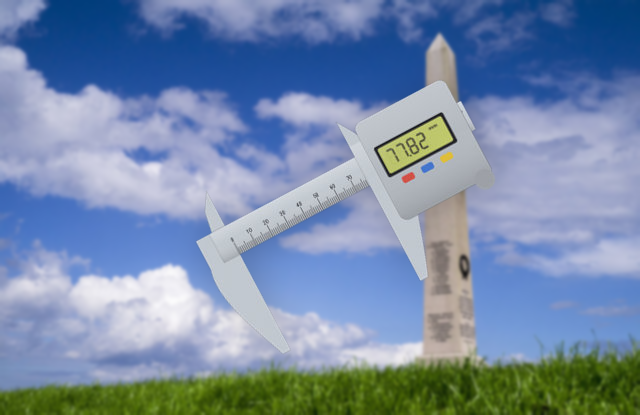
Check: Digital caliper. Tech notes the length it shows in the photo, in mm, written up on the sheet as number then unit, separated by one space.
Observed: 77.82 mm
